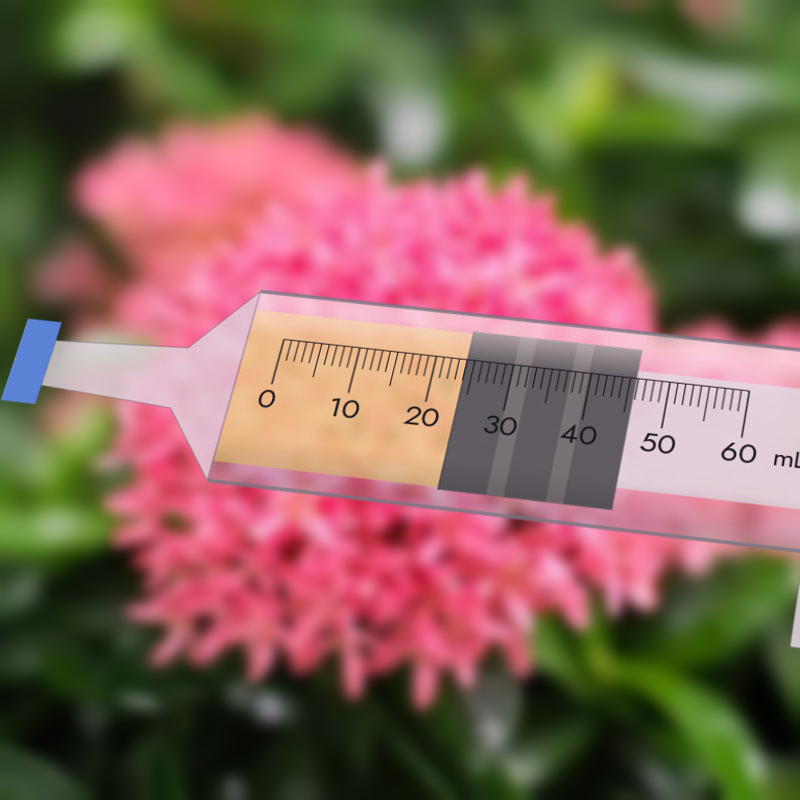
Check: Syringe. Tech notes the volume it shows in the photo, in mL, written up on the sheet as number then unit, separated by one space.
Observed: 24 mL
